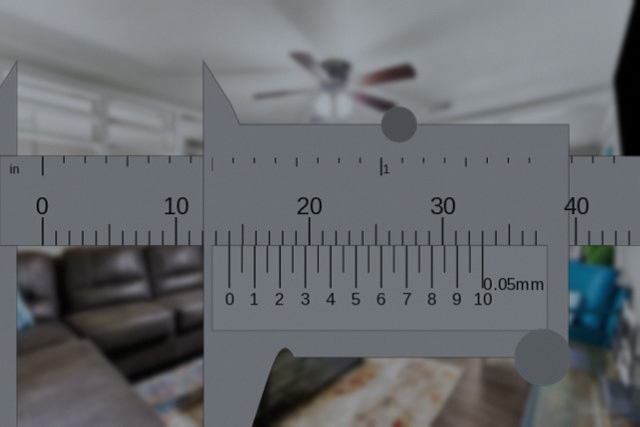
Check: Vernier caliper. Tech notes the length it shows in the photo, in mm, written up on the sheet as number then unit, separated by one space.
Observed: 14.0 mm
